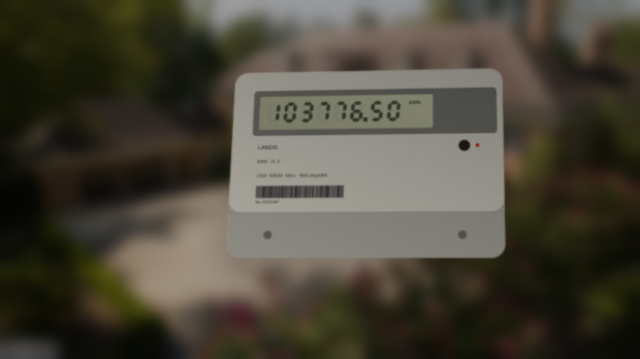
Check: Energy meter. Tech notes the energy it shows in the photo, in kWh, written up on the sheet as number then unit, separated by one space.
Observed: 103776.50 kWh
